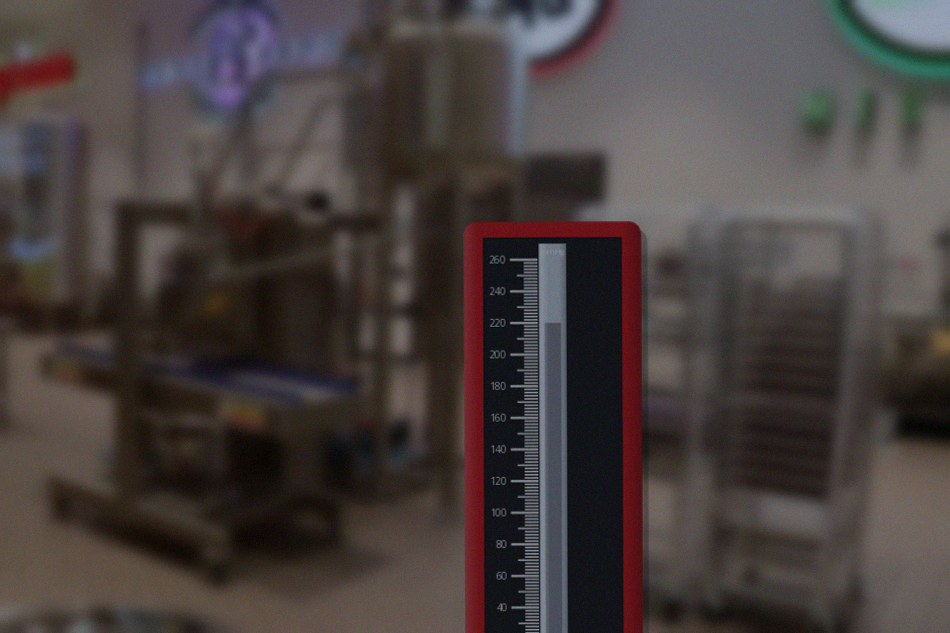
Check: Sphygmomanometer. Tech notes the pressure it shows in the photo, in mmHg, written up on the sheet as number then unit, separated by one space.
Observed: 220 mmHg
